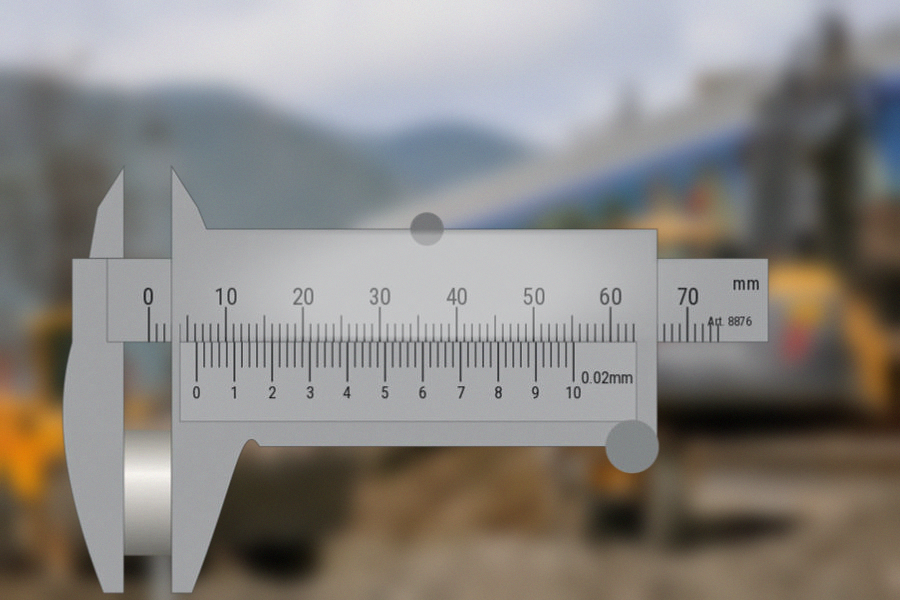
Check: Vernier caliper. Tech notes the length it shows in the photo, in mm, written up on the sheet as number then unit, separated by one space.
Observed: 6.2 mm
